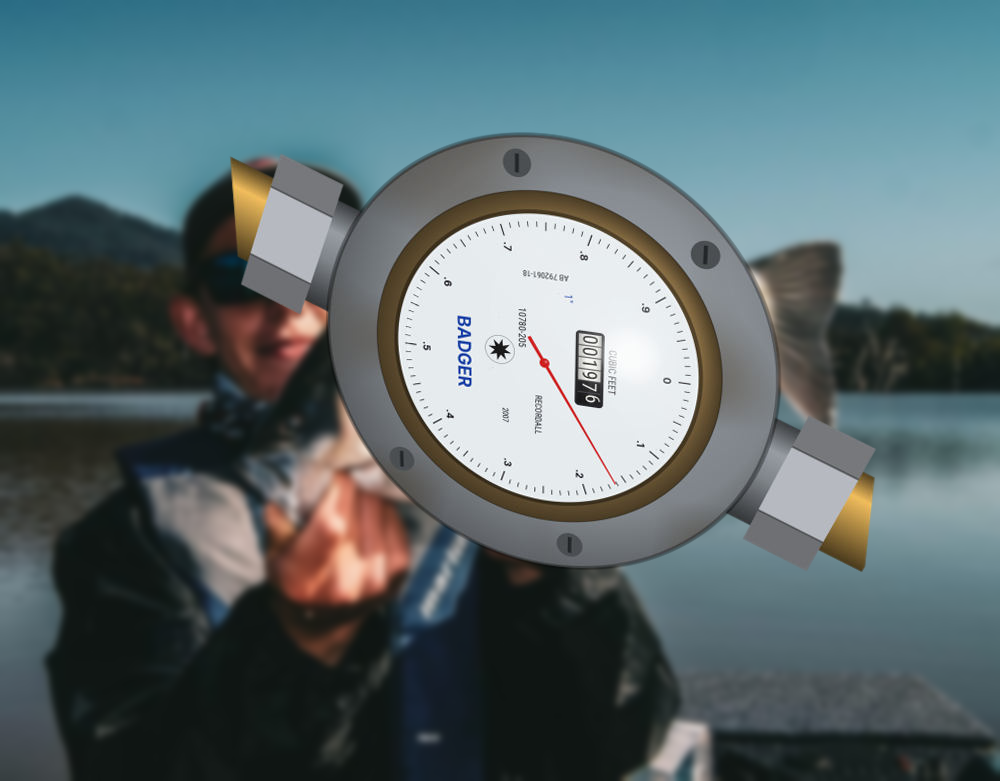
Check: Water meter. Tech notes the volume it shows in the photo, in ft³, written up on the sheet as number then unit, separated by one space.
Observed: 1976.16 ft³
